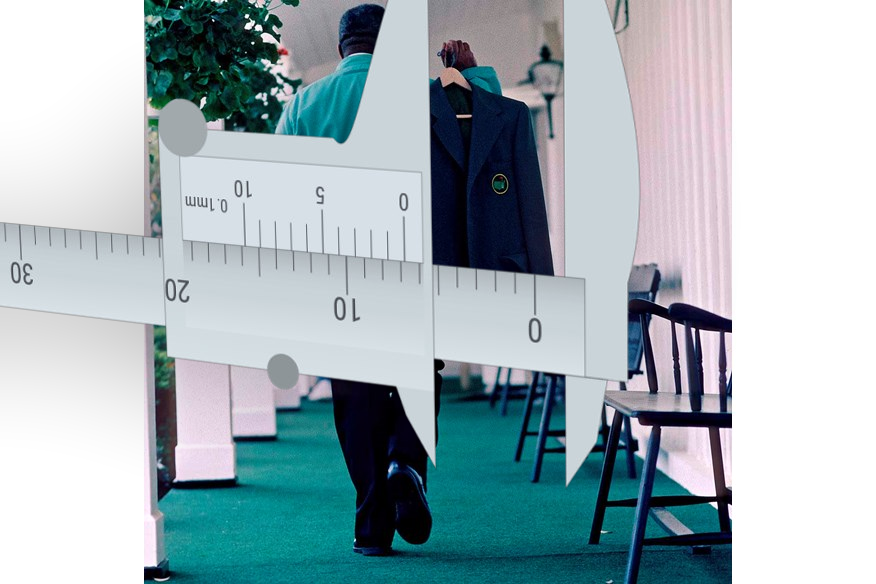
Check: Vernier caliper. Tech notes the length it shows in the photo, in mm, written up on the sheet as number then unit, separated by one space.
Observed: 6.8 mm
